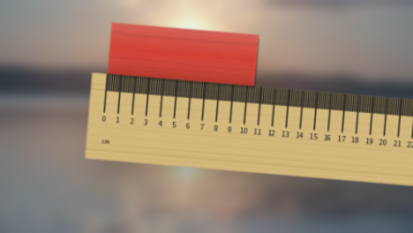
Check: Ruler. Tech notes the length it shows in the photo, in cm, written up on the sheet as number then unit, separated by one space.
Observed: 10.5 cm
